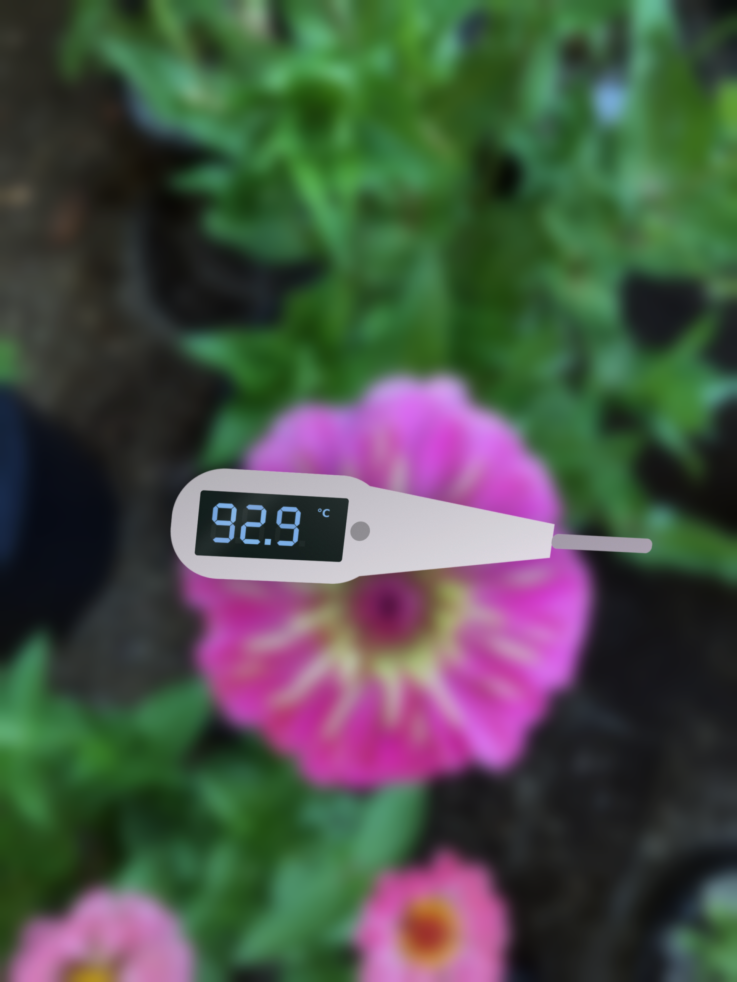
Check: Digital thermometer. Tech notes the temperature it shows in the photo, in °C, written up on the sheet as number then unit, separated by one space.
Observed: 92.9 °C
